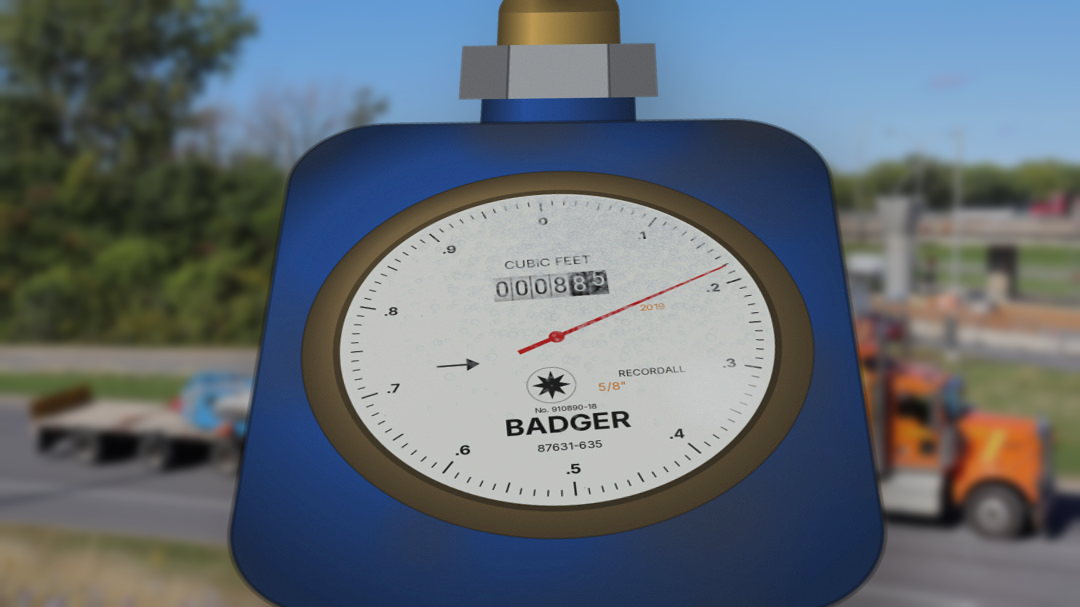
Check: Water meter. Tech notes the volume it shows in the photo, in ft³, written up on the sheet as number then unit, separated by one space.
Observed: 885.18 ft³
